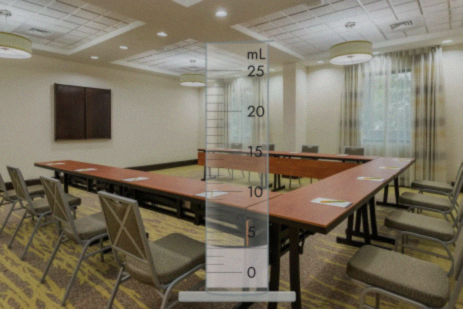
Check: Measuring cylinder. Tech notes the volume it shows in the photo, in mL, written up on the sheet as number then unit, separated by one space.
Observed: 3 mL
